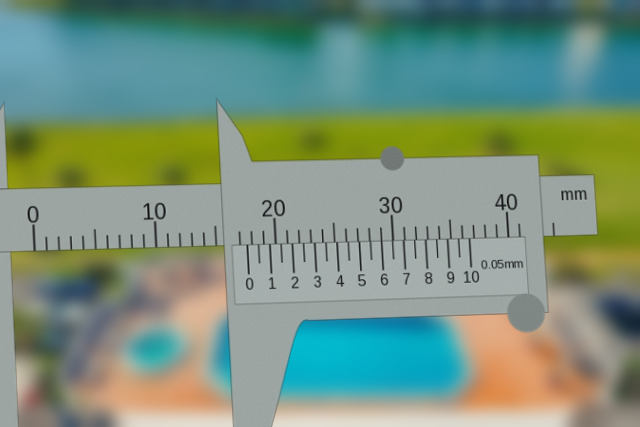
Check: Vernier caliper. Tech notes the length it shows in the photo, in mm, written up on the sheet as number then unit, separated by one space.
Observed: 17.6 mm
